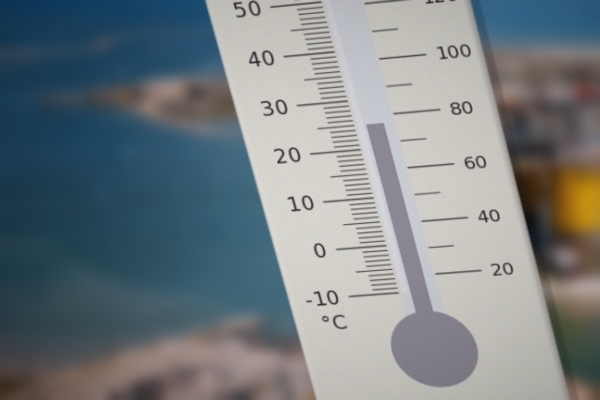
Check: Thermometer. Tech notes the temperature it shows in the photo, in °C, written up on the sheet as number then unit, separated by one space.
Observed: 25 °C
